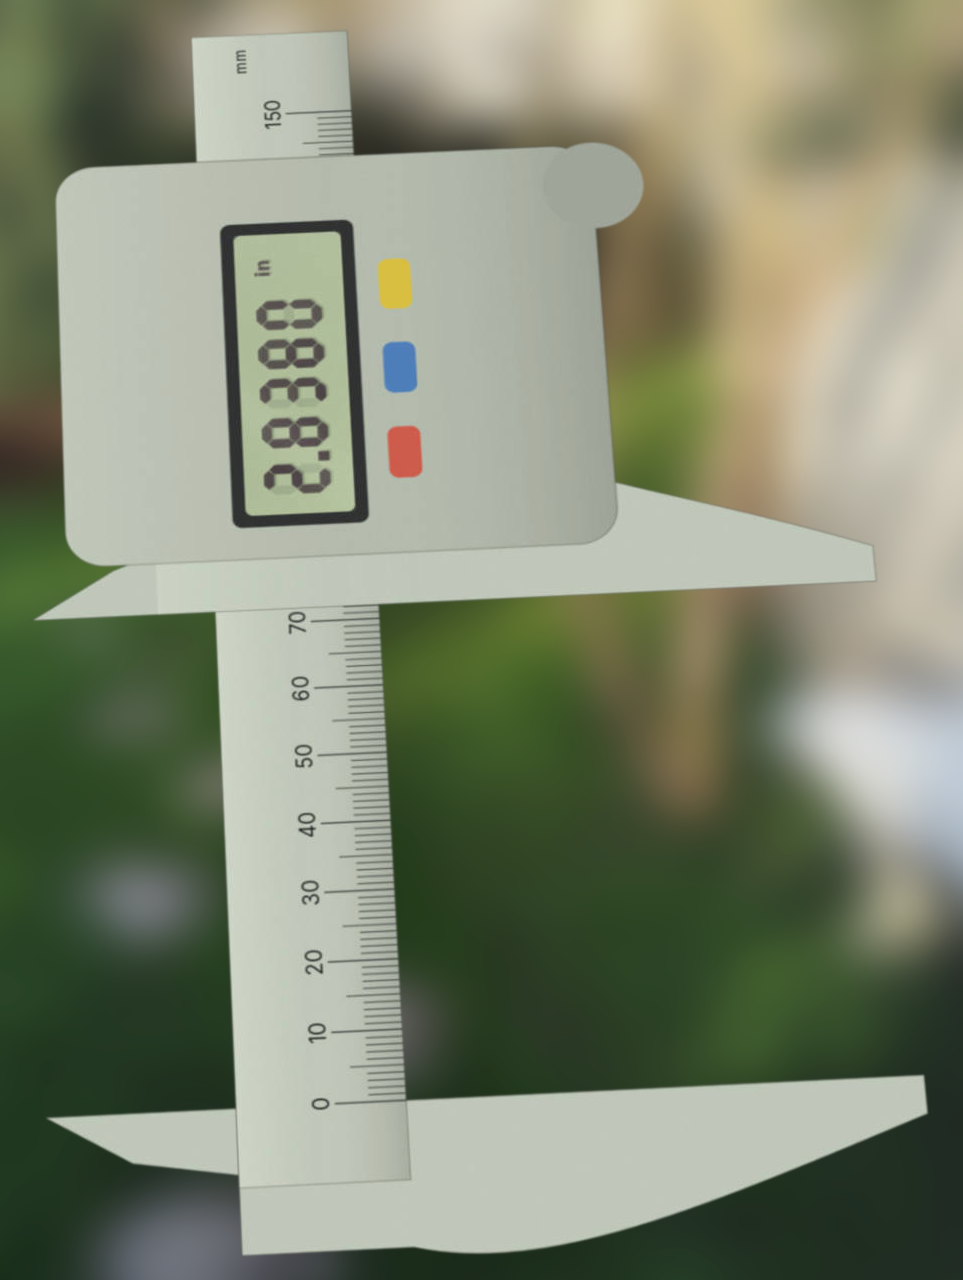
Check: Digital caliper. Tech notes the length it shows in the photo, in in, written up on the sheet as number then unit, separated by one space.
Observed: 2.8380 in
